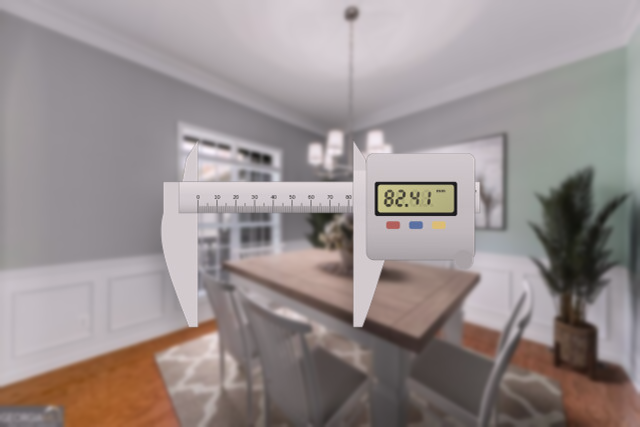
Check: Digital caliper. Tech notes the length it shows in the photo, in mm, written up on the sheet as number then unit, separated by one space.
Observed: 82.41 mm
